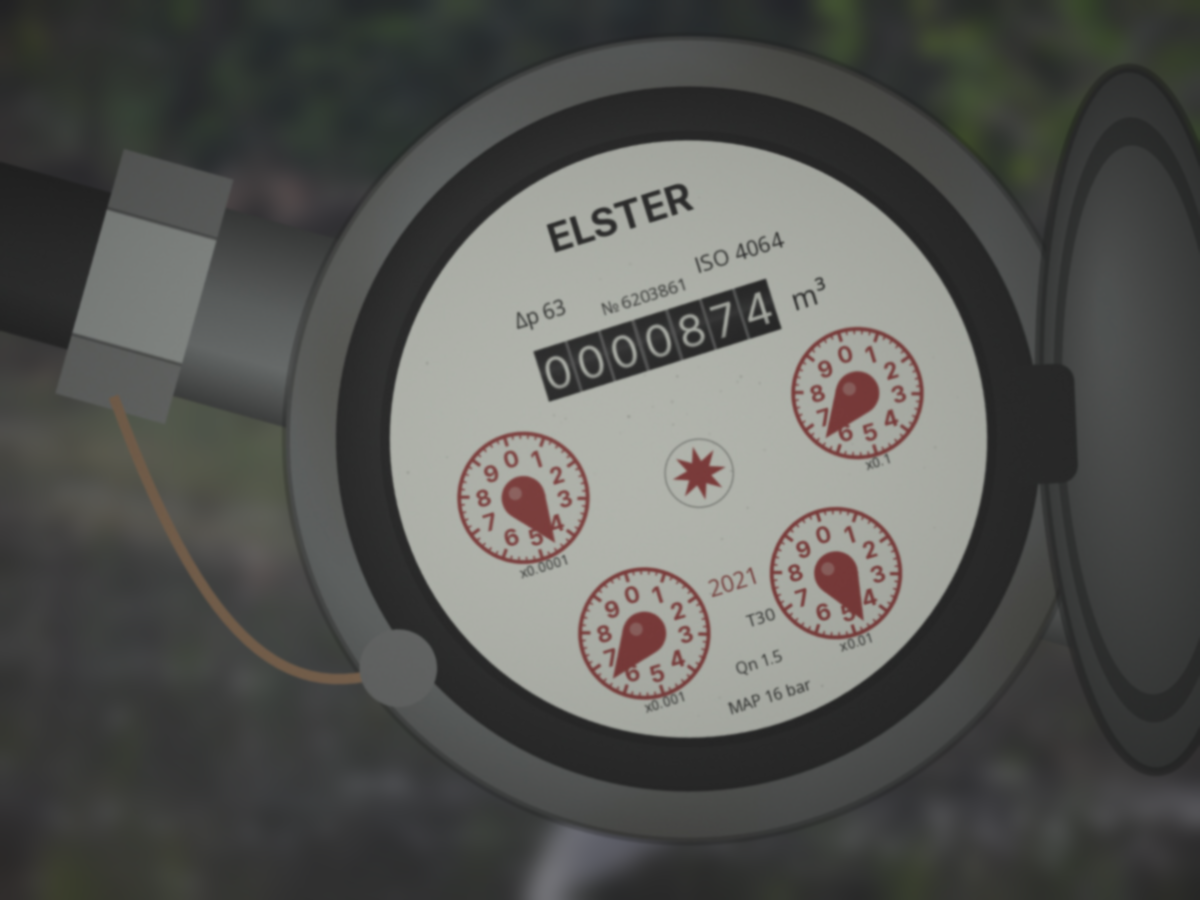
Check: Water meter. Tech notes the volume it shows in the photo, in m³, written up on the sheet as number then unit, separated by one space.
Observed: 874.6464 m³
